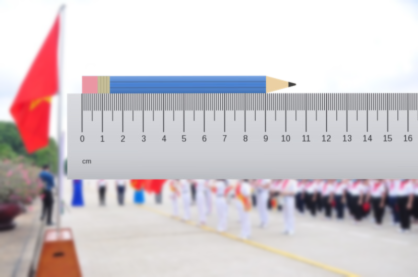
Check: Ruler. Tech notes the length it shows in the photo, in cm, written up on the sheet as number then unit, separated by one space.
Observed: 10.5 cm
